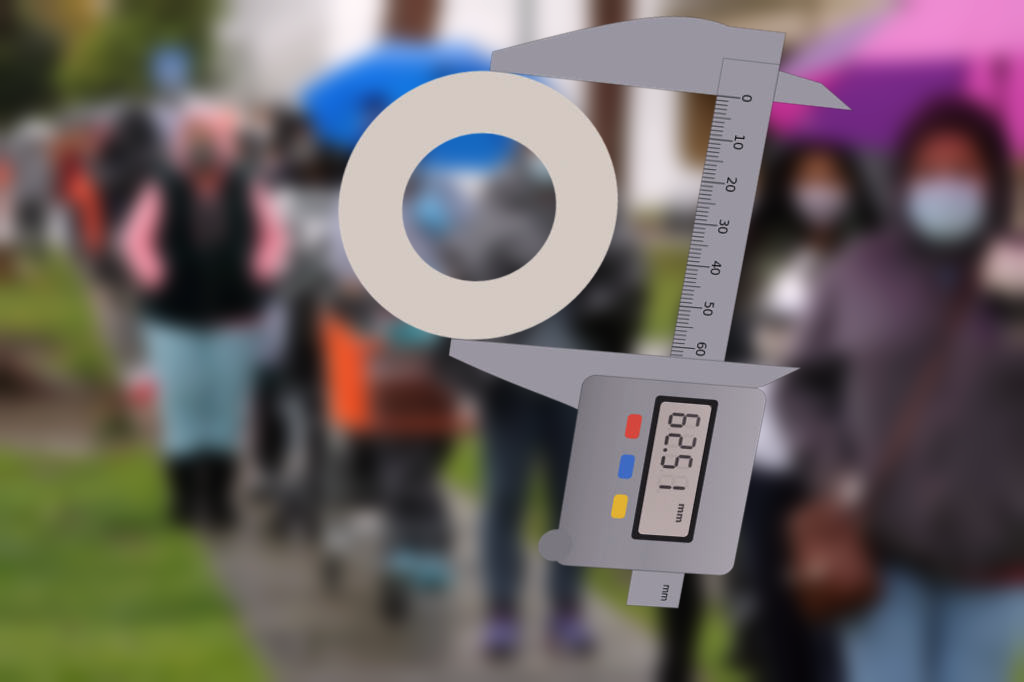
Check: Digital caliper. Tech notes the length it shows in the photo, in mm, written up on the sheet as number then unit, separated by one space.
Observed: 62.51 mm
